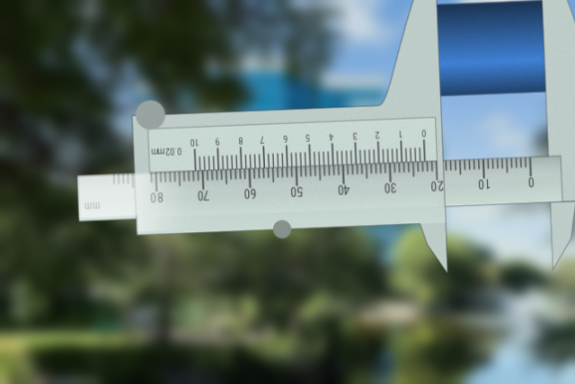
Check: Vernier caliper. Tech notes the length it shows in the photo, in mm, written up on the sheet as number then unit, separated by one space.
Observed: 22.5 mm
